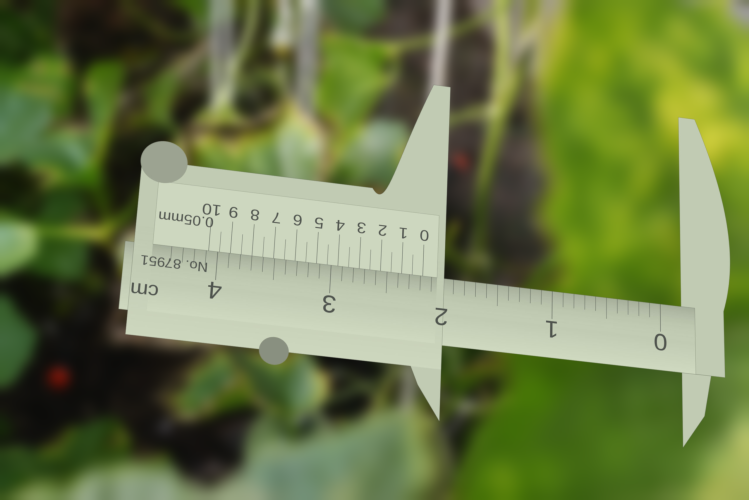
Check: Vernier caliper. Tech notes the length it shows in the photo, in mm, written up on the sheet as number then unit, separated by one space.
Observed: 21.8 mm
